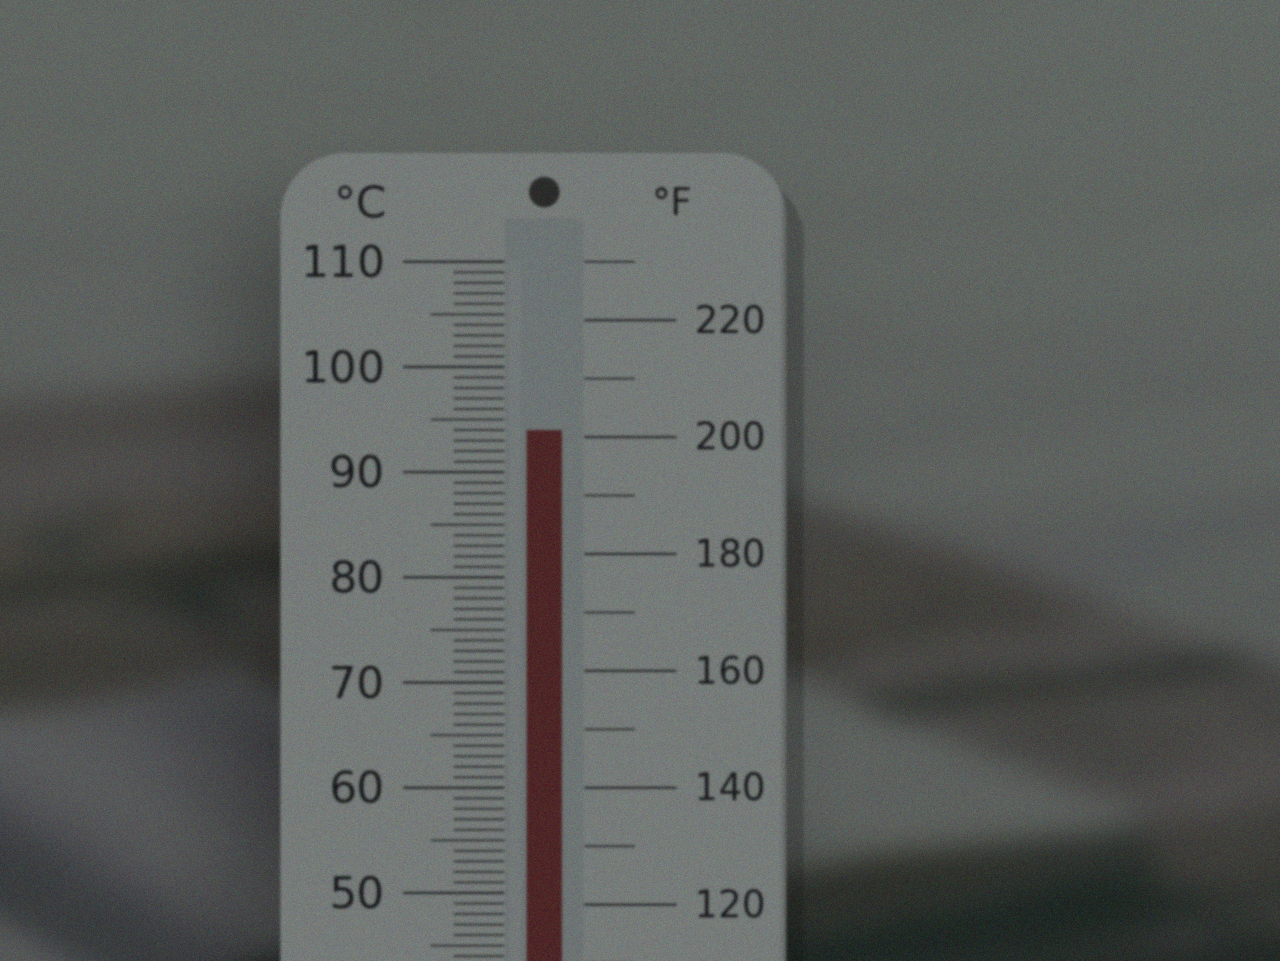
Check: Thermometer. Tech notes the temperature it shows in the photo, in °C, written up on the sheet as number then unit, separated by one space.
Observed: 94 °C
